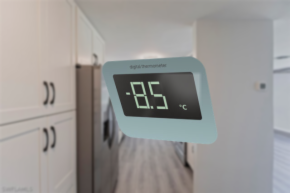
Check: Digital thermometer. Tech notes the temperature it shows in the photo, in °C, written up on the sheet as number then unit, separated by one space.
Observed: -8.5 °C
